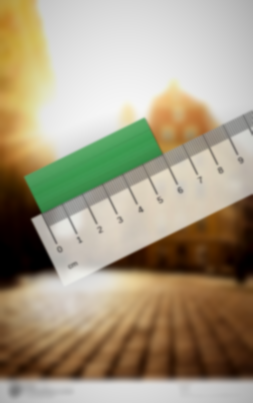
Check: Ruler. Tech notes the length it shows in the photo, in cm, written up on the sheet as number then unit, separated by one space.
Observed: 6 cm
